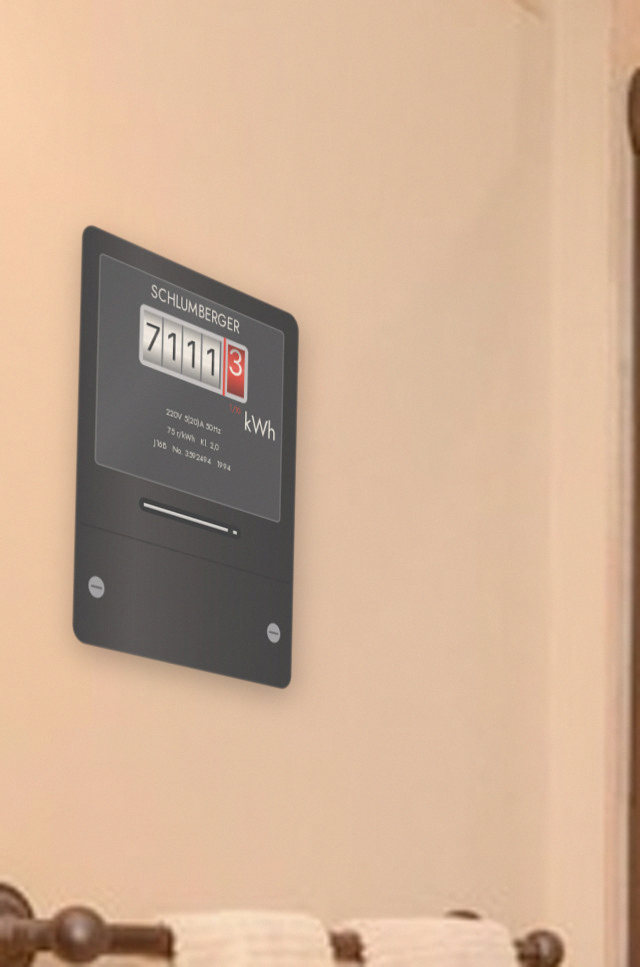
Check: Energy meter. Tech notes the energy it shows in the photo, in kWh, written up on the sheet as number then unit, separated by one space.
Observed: 7111.3 kWh
